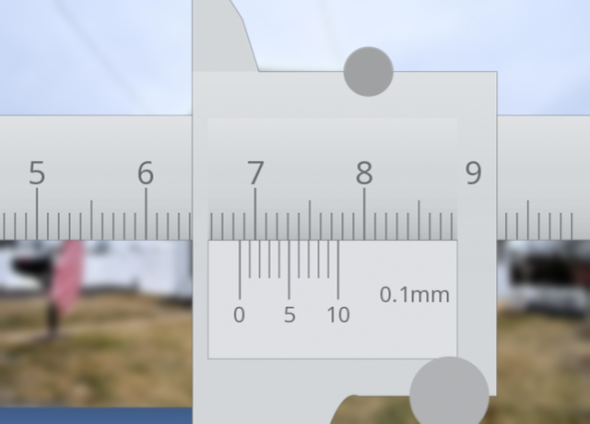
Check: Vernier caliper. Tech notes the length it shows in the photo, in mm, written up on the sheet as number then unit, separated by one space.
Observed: 68.6 mm
